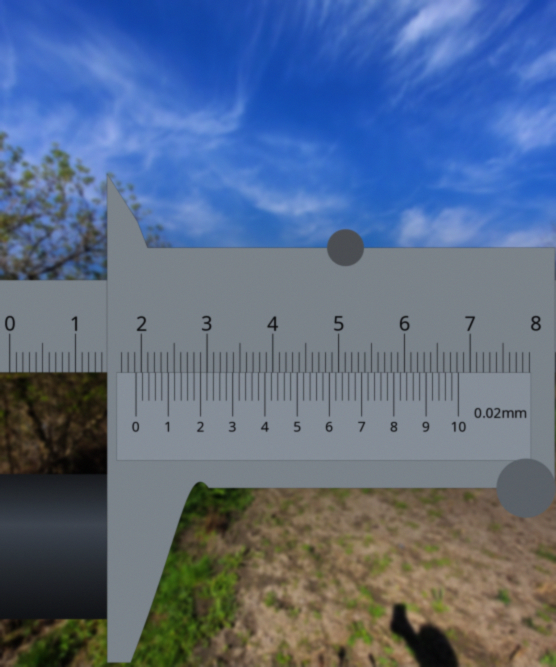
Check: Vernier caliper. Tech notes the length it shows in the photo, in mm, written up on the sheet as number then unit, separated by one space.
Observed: 19.2 mm
